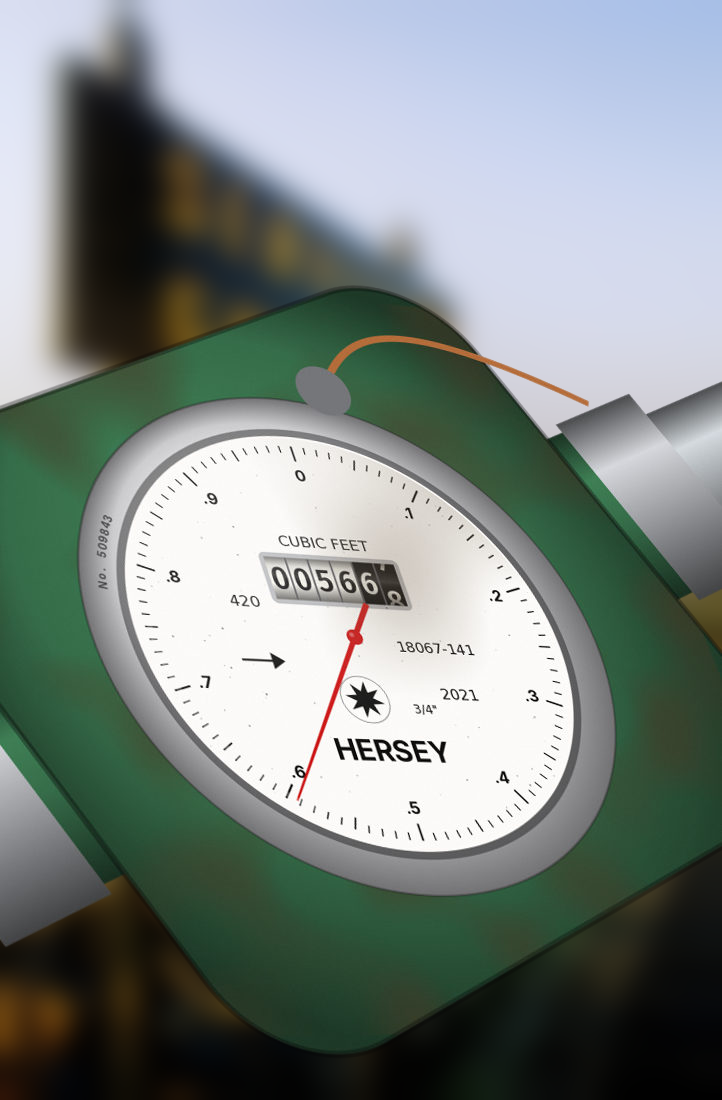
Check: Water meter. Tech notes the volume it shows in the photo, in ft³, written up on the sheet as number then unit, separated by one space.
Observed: 5667.59 ft³
